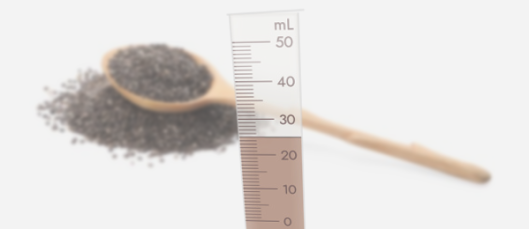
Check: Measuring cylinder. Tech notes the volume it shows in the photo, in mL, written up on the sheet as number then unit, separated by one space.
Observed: 25 mL
